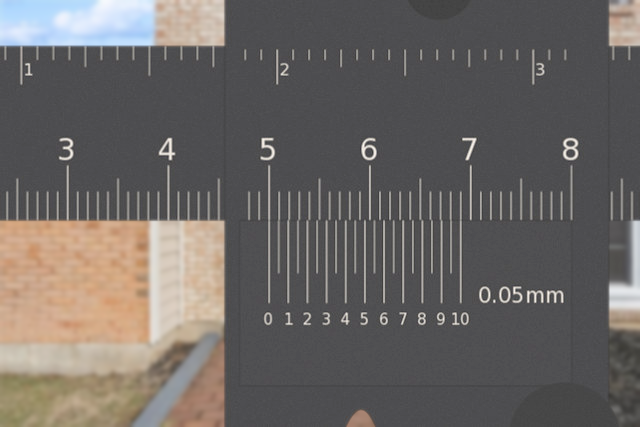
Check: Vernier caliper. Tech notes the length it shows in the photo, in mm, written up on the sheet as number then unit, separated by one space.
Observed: 50.0 mm
